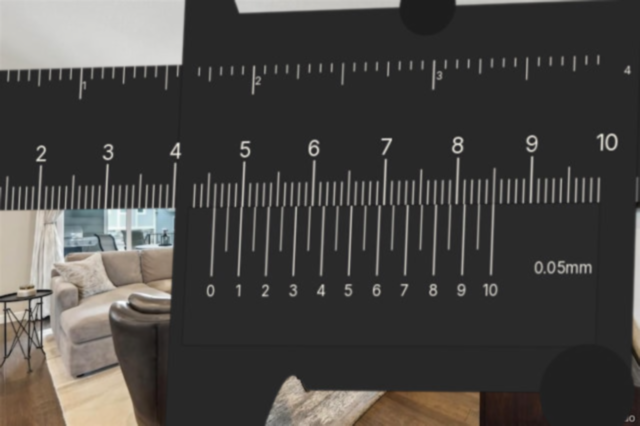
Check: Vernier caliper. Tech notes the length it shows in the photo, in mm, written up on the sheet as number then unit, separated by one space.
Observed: 46.0 mm
